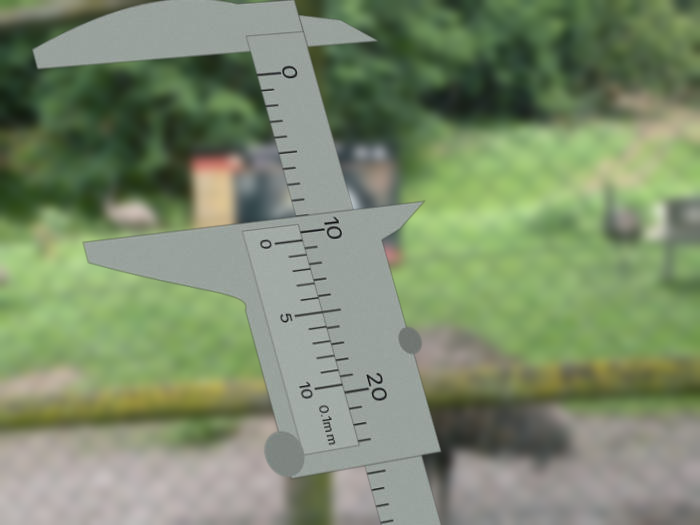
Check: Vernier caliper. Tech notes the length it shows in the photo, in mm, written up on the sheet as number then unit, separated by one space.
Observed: 10.5 mm
